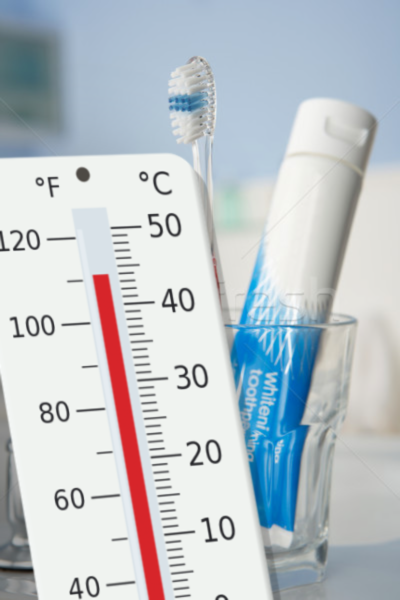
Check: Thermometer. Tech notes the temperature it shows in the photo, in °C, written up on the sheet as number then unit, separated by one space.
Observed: 44 °C
